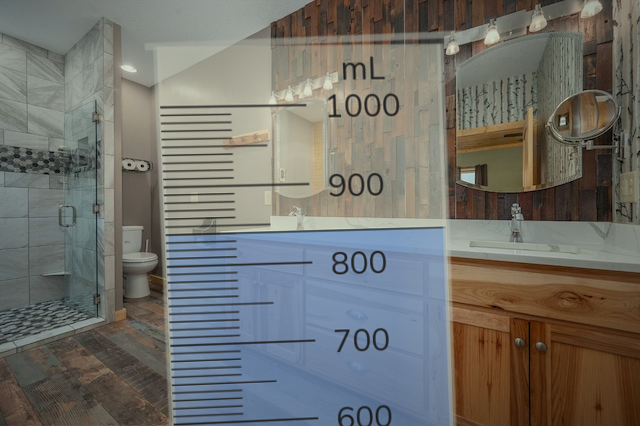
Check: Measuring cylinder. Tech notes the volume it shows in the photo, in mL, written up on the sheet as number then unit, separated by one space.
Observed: 840 mL
